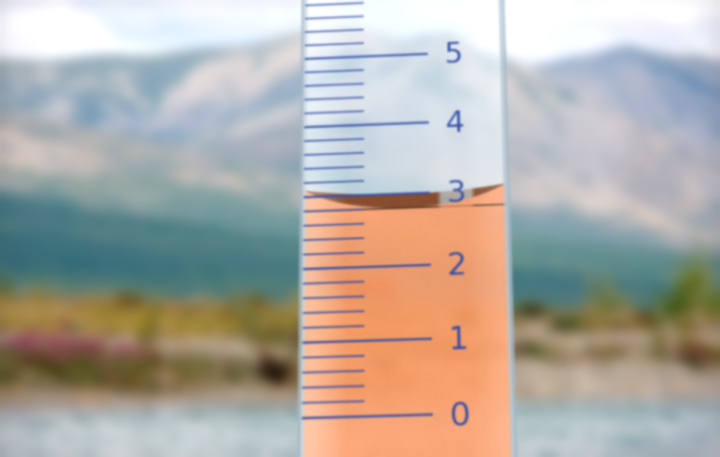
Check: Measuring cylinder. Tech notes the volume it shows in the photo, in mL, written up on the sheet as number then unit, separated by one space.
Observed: 2.8 mL
